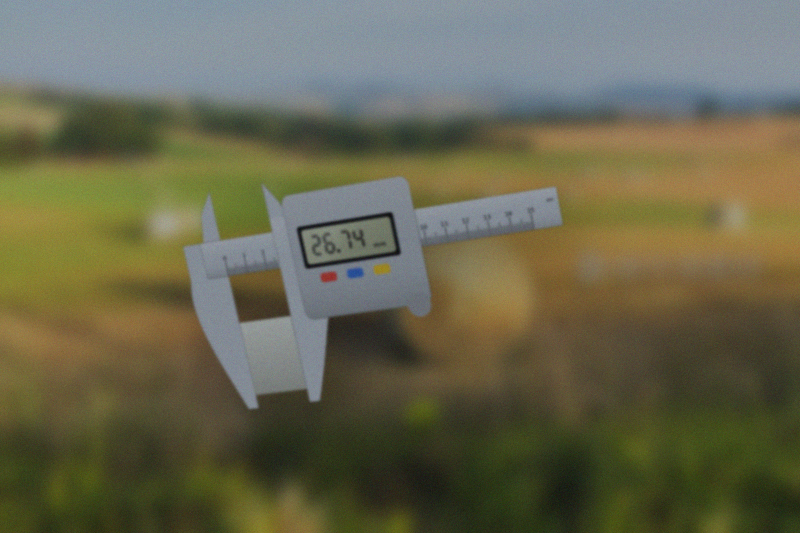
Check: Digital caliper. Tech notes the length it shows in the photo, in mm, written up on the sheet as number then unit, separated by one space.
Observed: 26.74 mm
